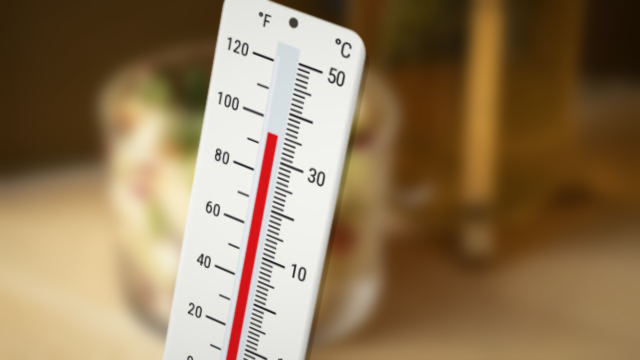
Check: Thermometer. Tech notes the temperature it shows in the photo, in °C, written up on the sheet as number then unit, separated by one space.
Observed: 35 °C
